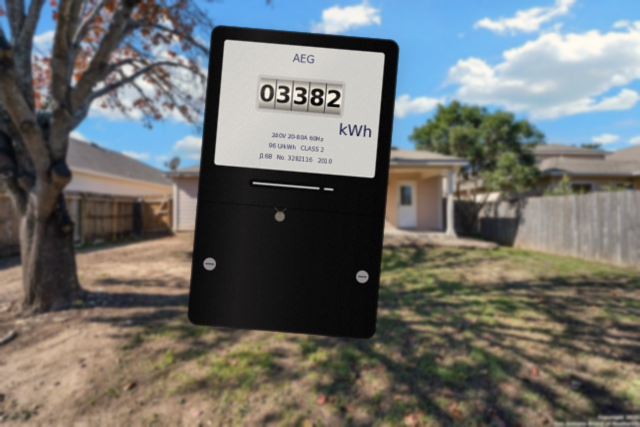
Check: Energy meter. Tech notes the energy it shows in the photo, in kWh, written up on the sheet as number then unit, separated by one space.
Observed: 3382 kWh
